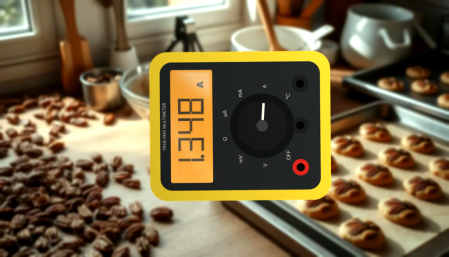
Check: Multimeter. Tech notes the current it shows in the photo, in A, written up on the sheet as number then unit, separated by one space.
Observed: 1.348 A
